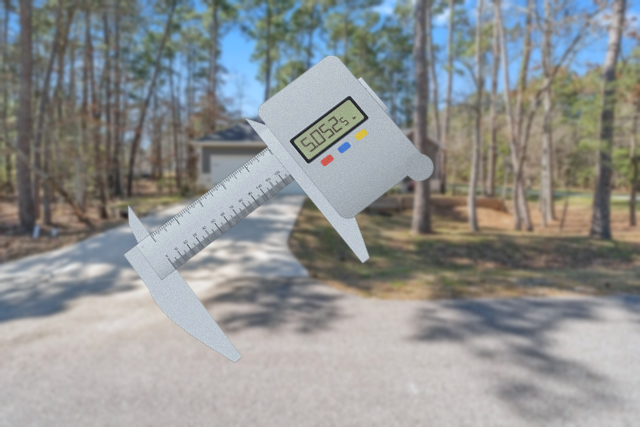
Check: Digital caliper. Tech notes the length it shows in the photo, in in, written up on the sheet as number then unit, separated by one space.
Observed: 5.0525 in
